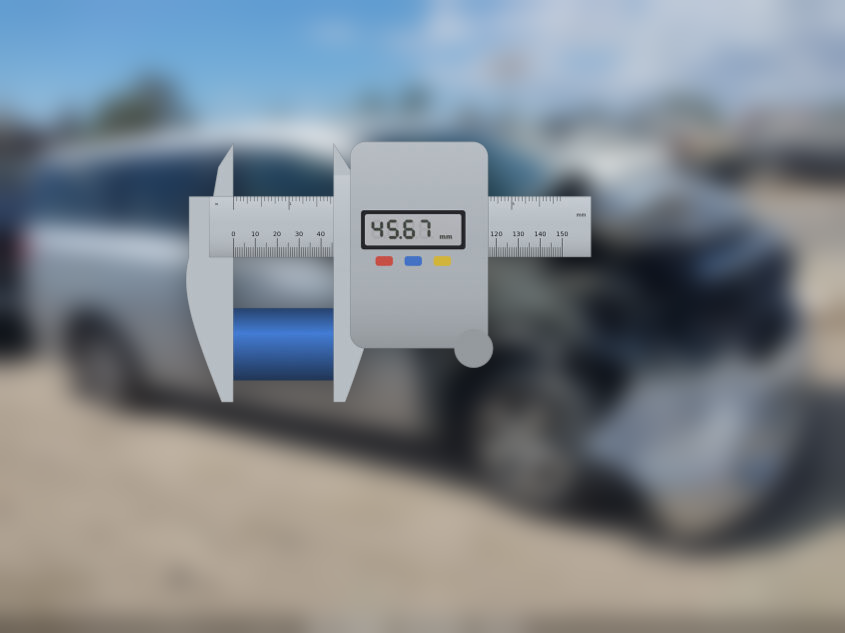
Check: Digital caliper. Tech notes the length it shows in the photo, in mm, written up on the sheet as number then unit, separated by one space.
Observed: 45.67 mm
